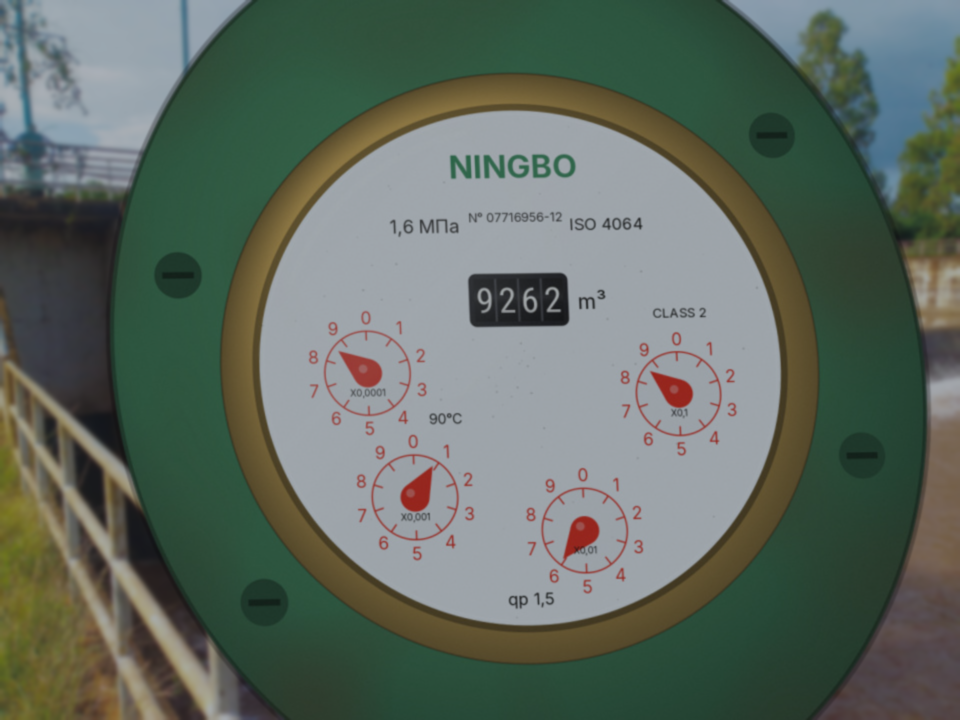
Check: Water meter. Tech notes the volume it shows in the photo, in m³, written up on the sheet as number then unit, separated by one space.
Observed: 9262.8608 m³
